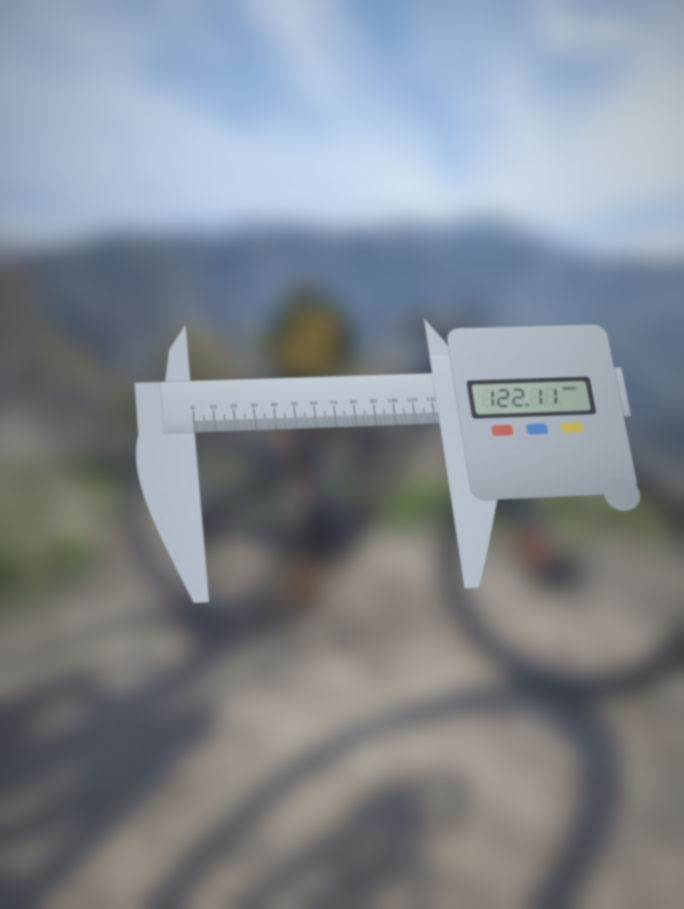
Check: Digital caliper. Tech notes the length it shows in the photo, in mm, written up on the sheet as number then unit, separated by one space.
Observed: 122.11 mm
